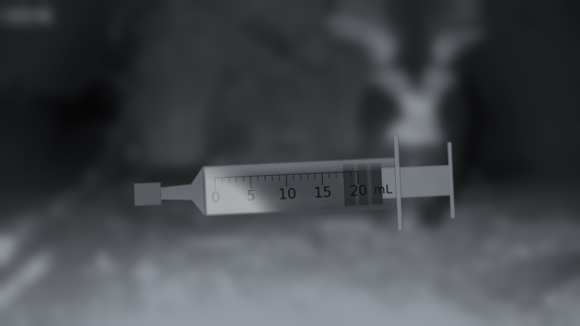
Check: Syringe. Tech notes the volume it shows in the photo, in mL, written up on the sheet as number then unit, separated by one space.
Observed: 18 mL
